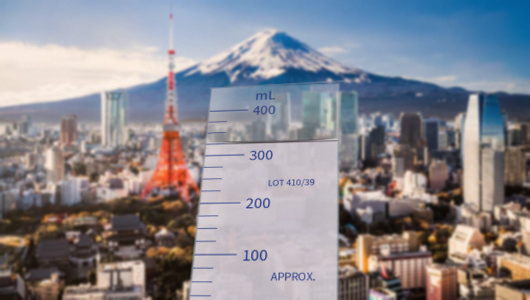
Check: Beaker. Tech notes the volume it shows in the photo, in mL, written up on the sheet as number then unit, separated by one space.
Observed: 325 mL
